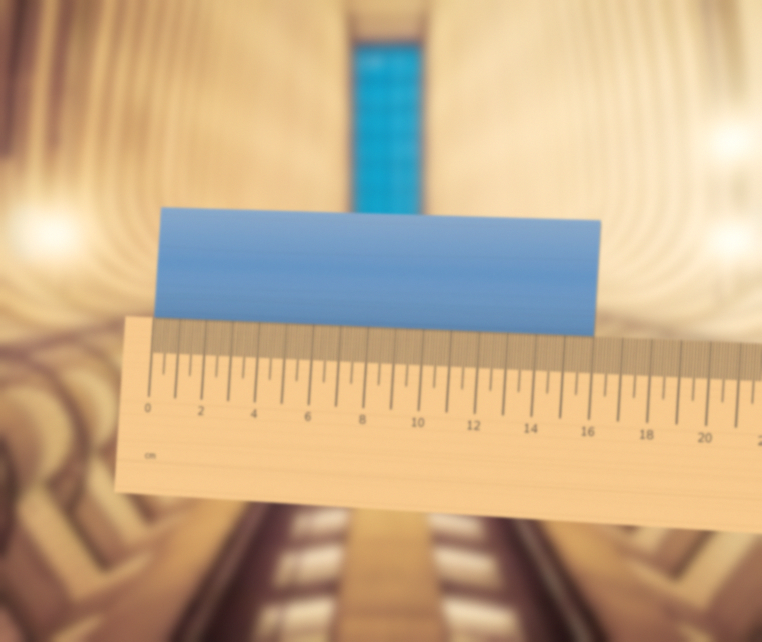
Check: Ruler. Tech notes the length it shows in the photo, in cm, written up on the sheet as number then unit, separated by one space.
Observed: 16 cm
